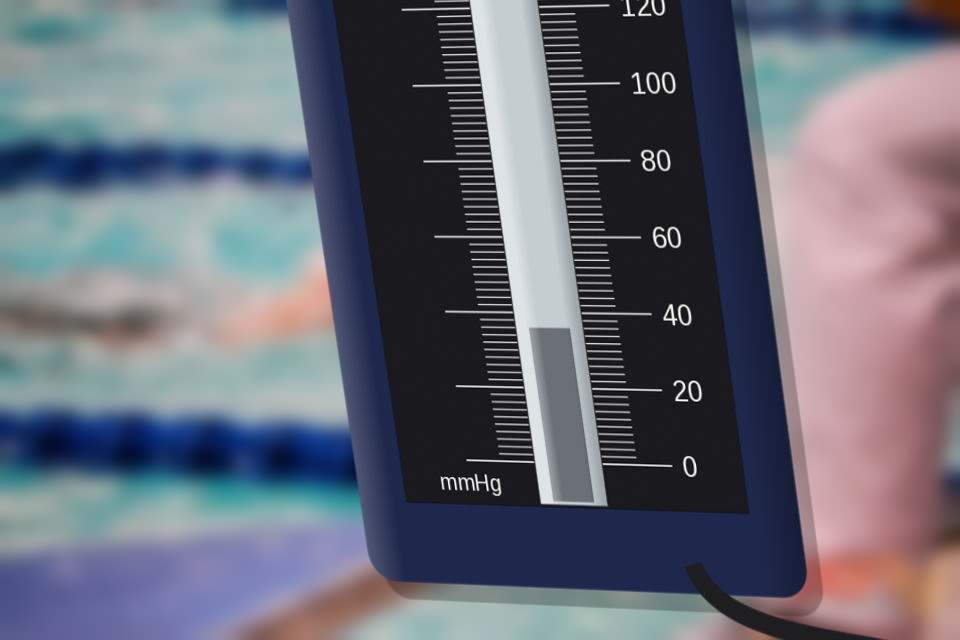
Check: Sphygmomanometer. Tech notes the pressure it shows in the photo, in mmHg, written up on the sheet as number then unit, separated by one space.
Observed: 36 mmHg
